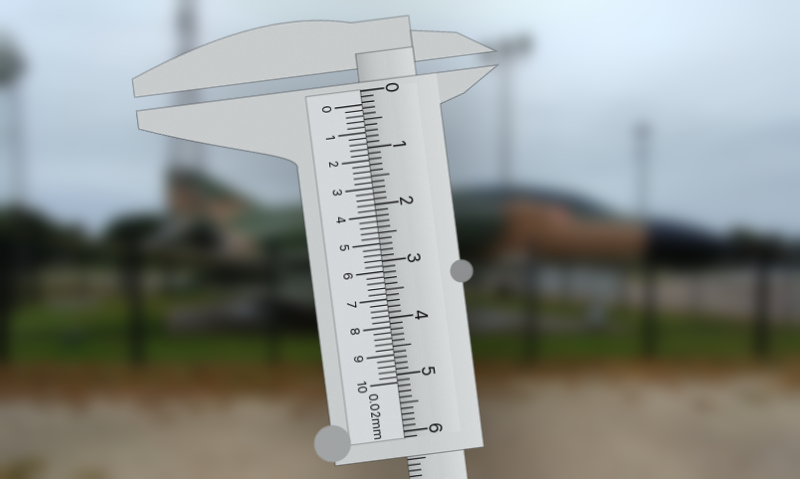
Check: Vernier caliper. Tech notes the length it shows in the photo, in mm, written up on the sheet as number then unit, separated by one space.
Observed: 2.4 mm
